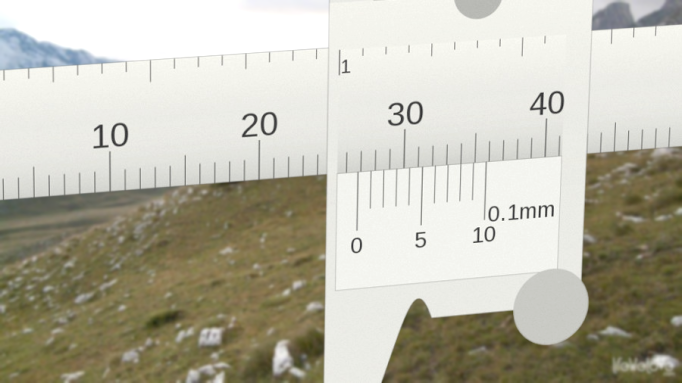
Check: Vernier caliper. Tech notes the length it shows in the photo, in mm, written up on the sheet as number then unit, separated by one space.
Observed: 26.8 mm
